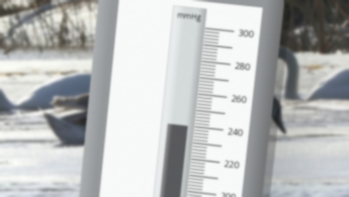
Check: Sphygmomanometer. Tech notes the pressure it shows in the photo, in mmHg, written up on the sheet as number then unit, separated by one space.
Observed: 240 mmHg
